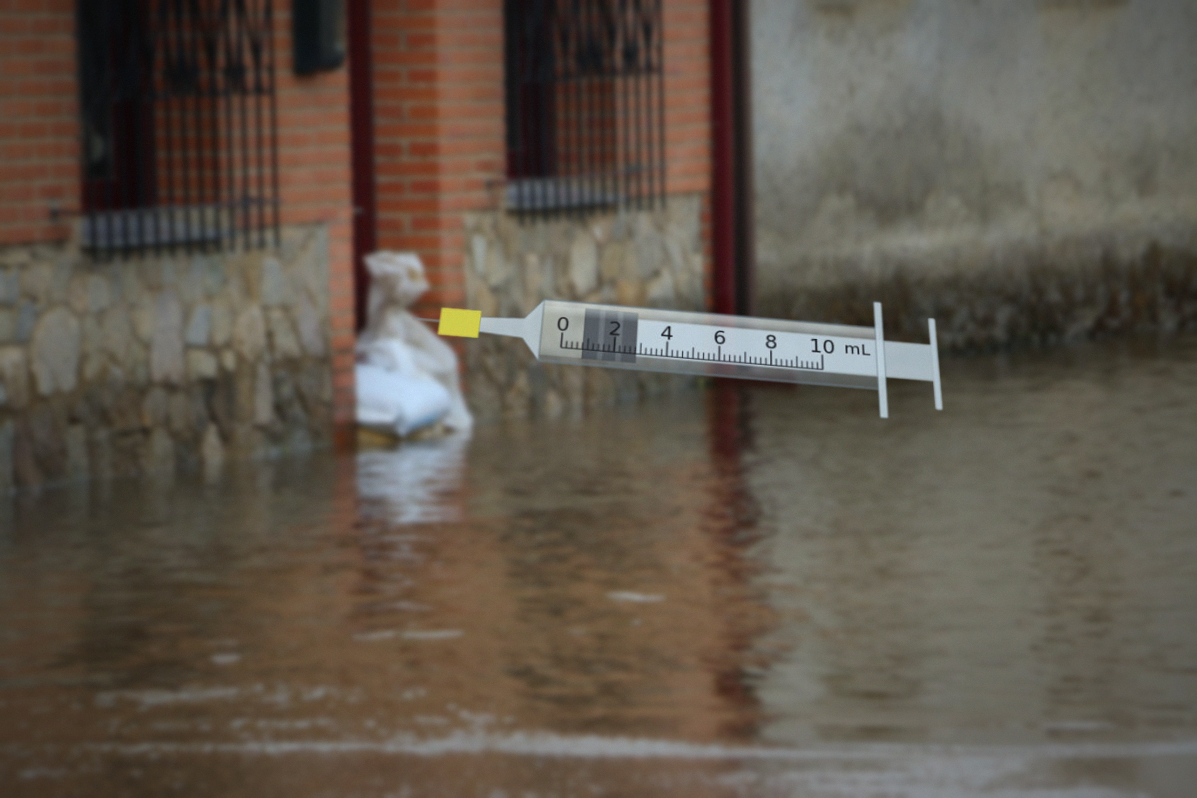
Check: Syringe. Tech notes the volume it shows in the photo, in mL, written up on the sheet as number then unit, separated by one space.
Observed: 0.8 mL
